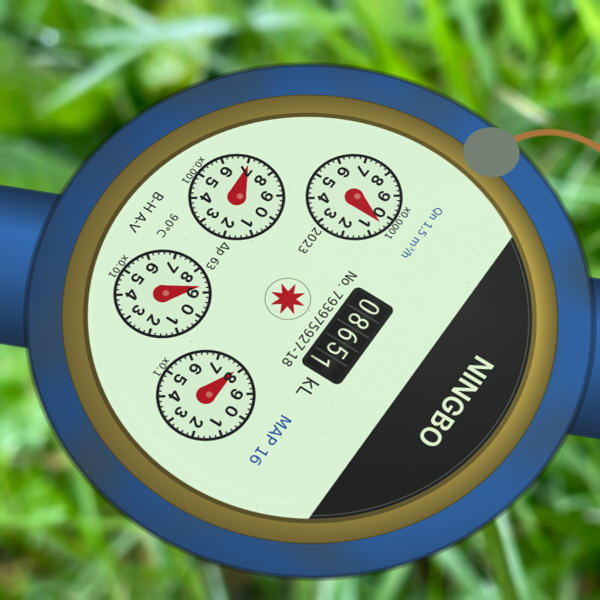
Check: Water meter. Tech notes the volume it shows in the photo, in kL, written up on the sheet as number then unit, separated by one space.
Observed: 8650.7870 kL
